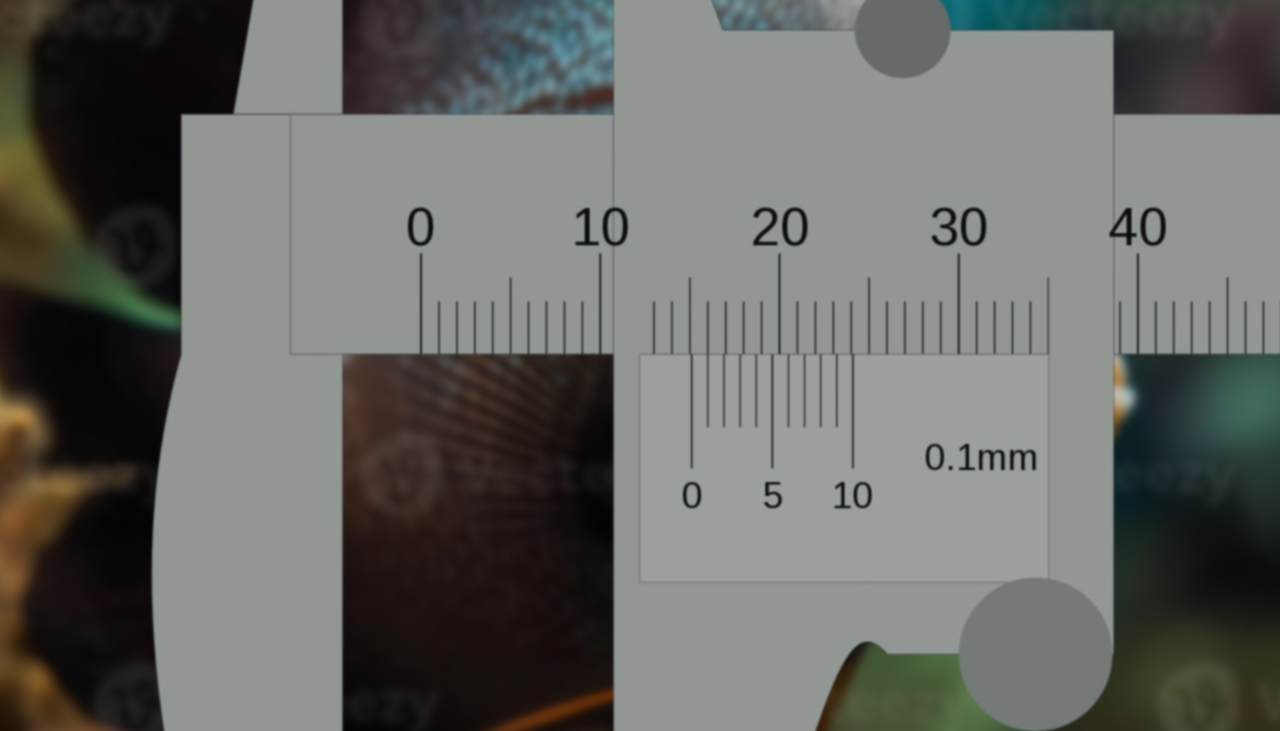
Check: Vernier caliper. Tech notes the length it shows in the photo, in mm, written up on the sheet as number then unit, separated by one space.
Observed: 15.1 mm
